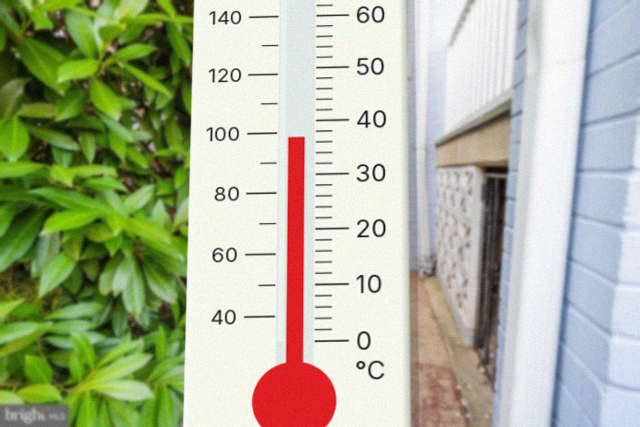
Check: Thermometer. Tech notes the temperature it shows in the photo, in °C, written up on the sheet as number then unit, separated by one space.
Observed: 37 °C
